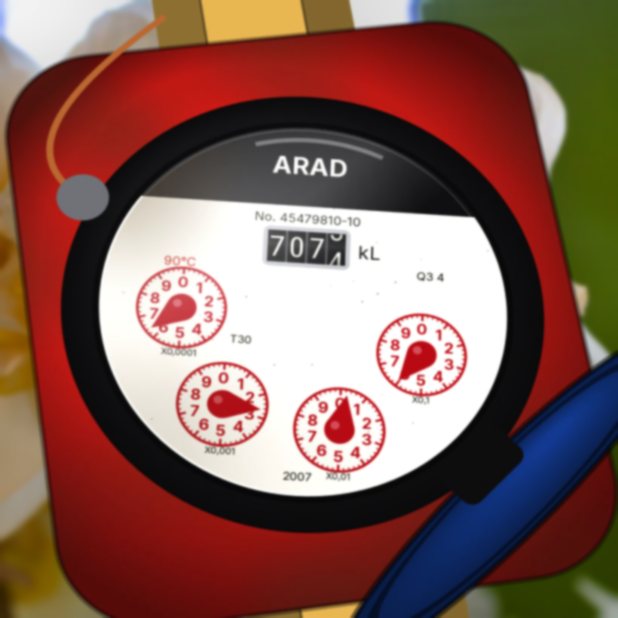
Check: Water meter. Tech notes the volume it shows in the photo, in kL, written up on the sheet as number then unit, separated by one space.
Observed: 7073.6026 kL
